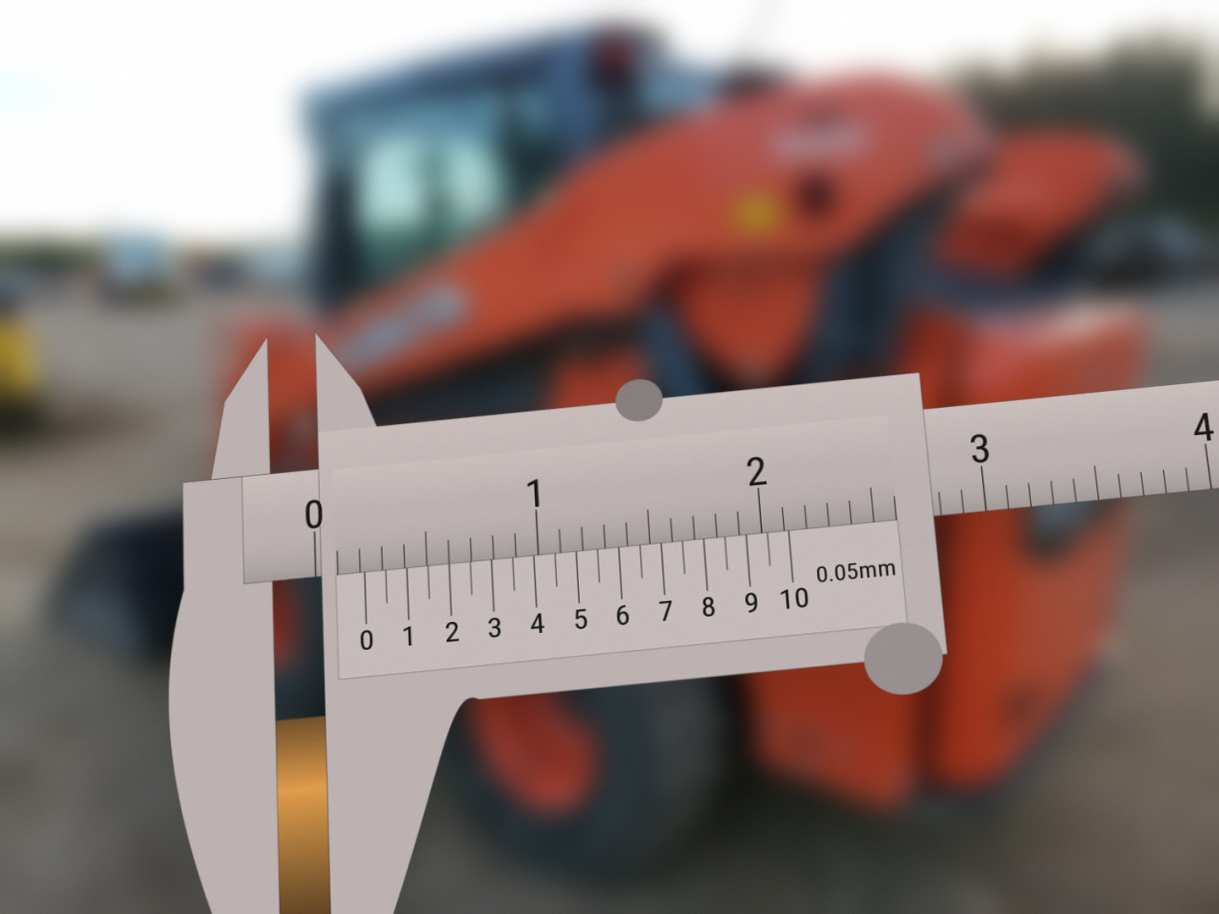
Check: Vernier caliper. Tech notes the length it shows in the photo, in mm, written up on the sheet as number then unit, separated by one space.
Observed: 2.20 mm
